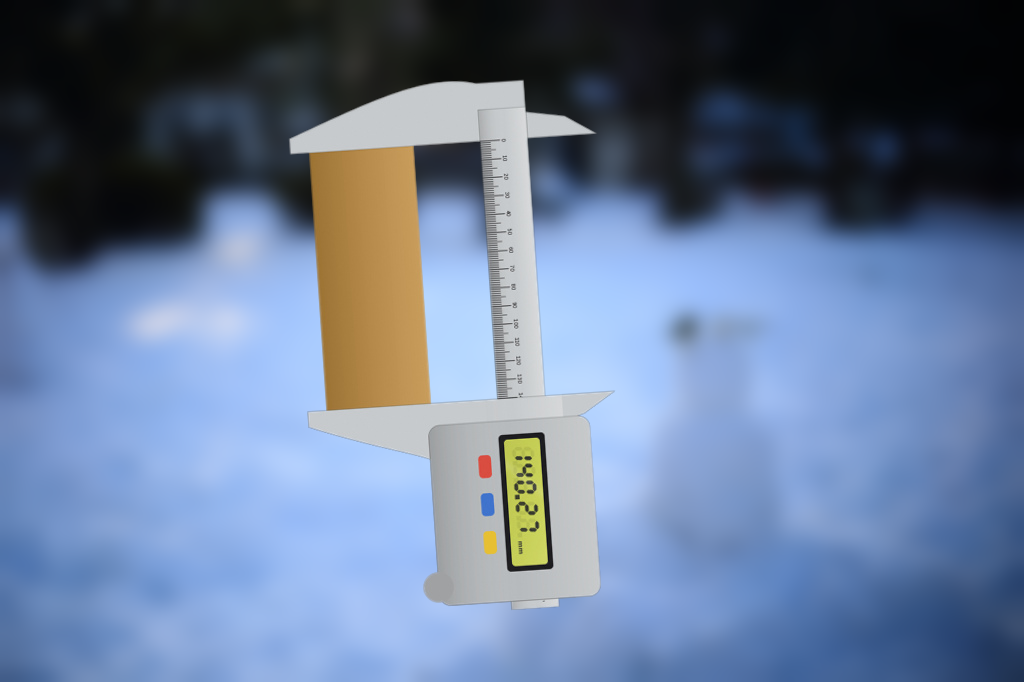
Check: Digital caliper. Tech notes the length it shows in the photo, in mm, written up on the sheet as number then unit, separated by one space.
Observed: 140.27 mm
